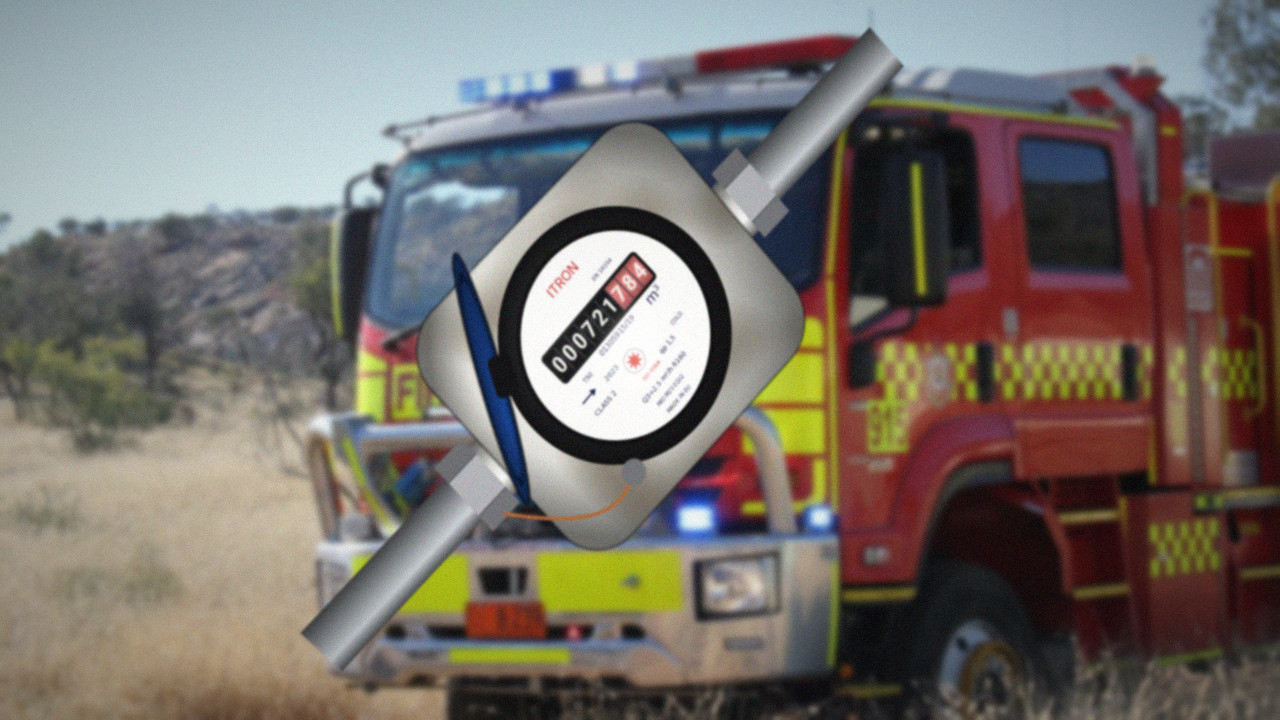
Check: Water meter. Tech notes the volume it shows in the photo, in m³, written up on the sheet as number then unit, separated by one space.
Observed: 721.784 m³
